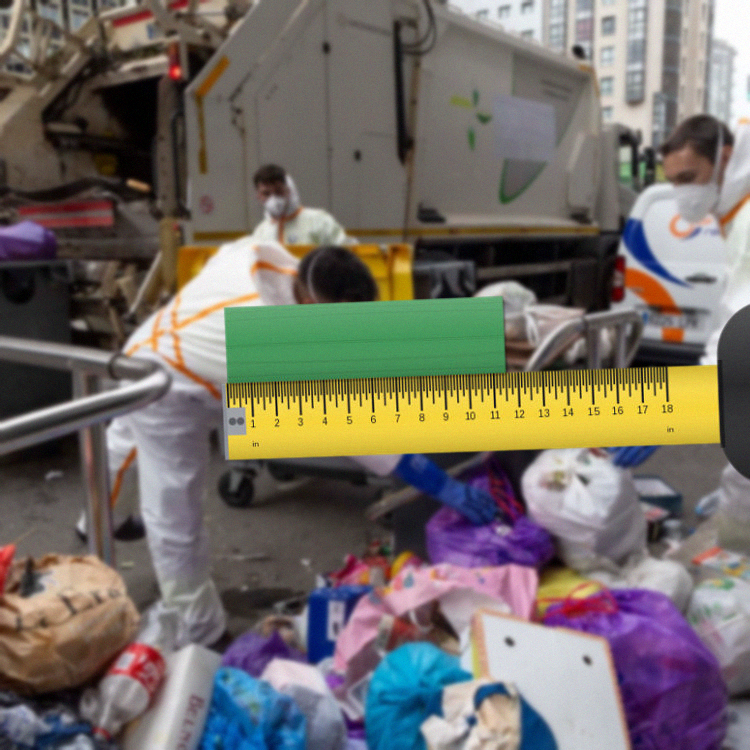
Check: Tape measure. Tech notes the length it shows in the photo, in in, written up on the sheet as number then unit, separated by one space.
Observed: 11.5 in
